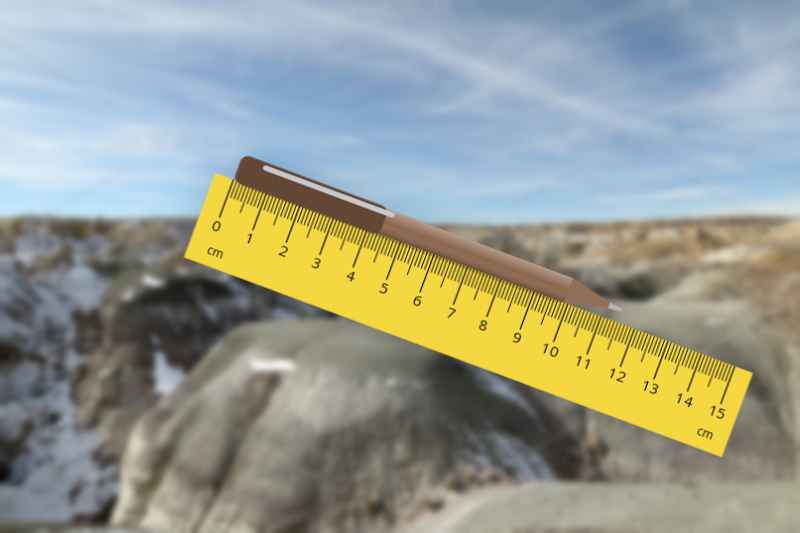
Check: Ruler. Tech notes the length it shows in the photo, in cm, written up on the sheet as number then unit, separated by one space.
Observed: 11.5 cm
